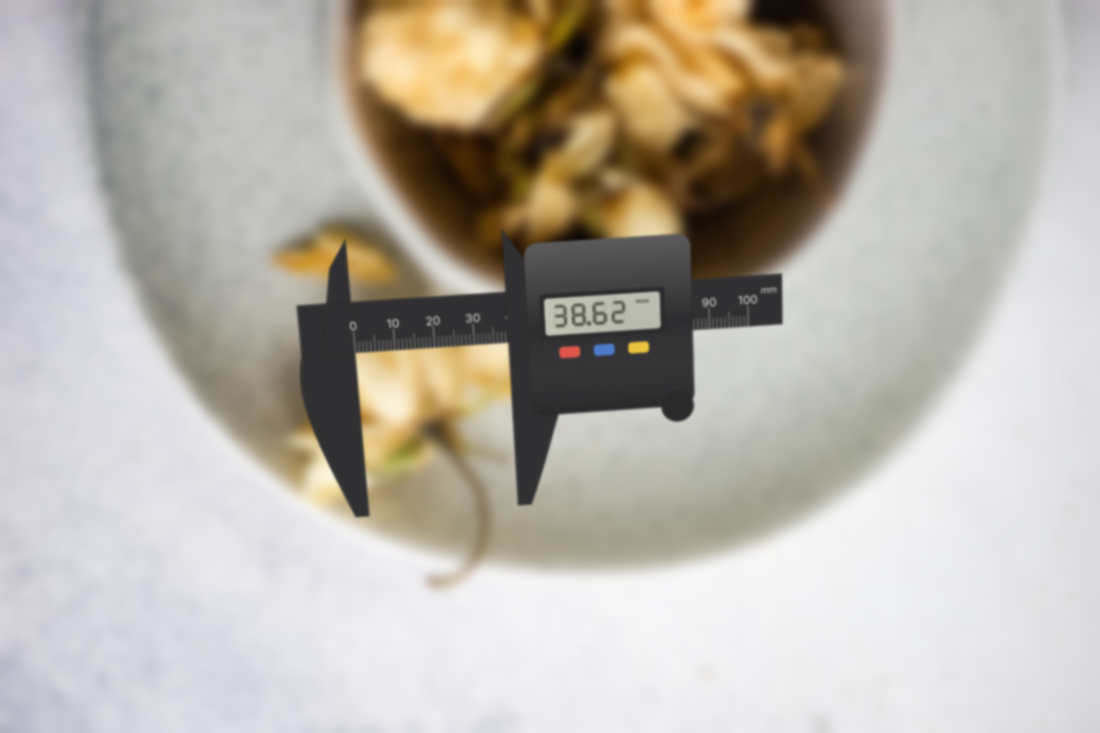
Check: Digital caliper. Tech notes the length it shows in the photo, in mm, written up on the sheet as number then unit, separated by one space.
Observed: 38.62 mm
